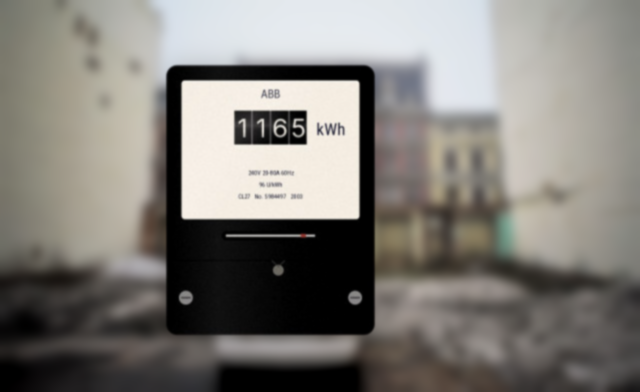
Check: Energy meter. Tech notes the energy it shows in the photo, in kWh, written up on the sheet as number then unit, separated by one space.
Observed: 1165 kWh
